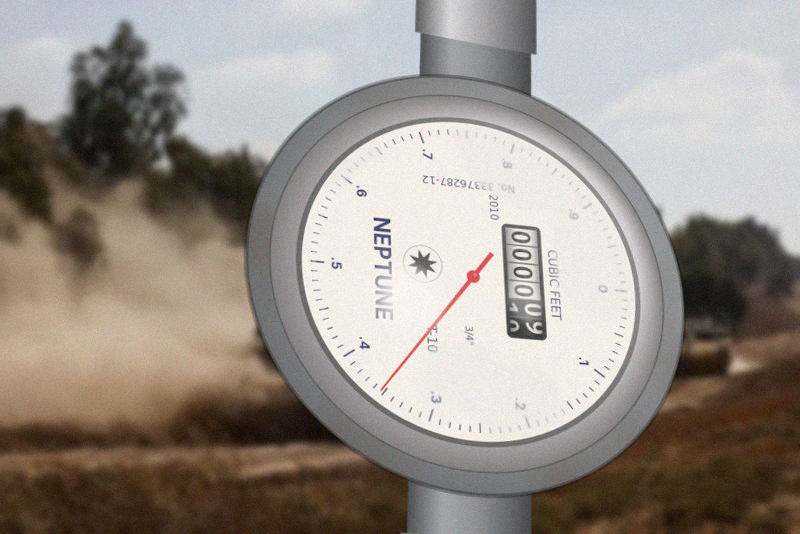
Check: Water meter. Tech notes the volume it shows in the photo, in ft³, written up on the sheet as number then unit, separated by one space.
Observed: 9.35 ft³
